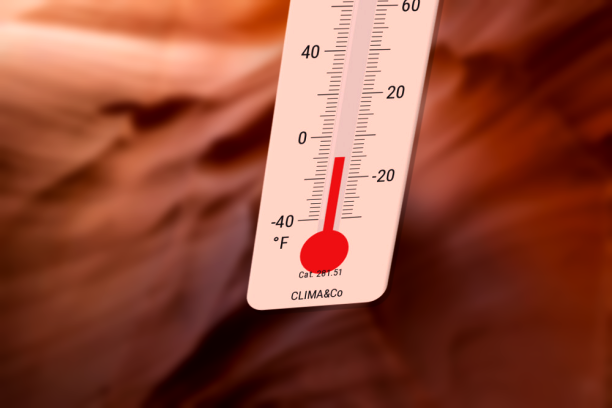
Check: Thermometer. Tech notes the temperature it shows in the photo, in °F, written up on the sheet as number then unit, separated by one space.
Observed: -10 °F
